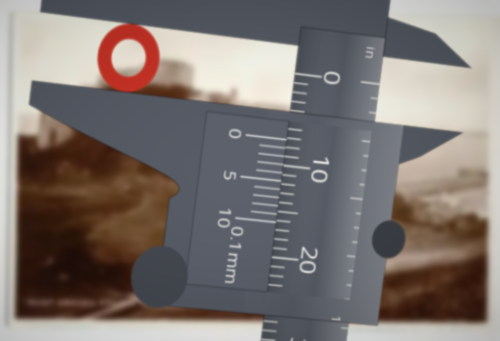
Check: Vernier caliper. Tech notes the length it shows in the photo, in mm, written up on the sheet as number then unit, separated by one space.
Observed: 7.2 mm
